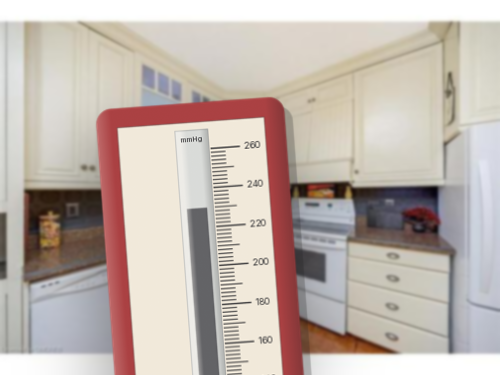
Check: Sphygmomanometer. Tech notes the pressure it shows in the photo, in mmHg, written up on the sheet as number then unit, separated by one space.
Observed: 230 mmHg
